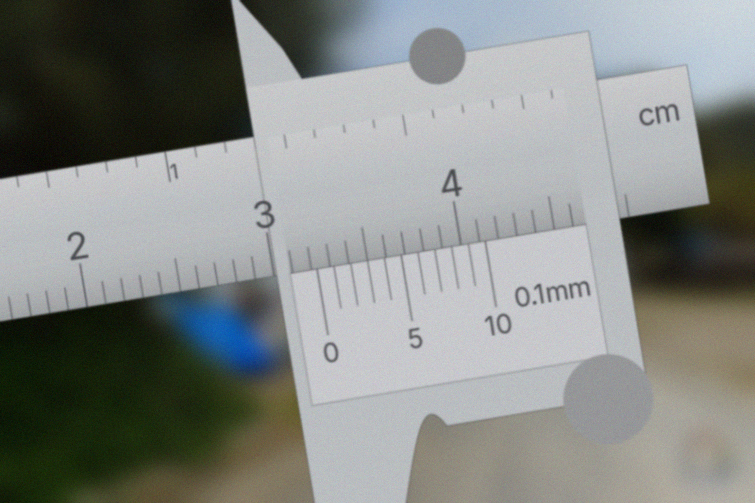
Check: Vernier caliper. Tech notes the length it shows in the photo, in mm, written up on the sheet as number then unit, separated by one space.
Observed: 32.3 mm
